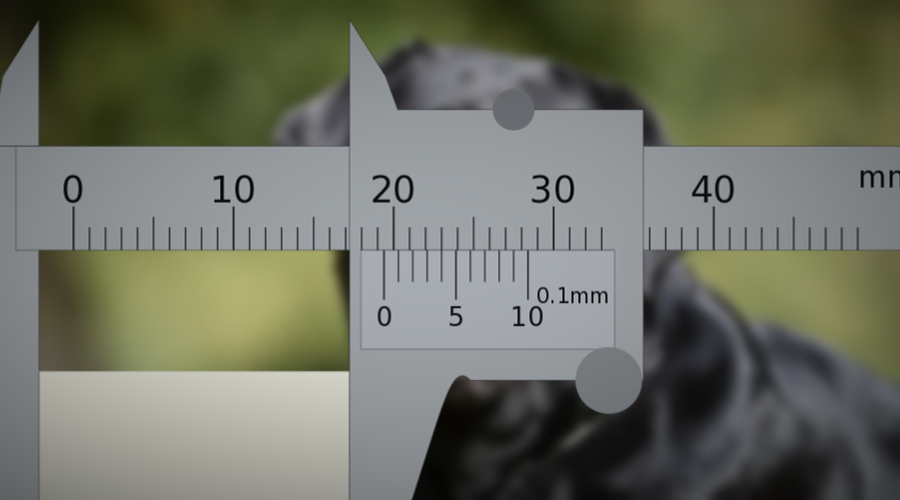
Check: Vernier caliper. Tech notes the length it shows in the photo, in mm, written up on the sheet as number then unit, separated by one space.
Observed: 19.4 mm
